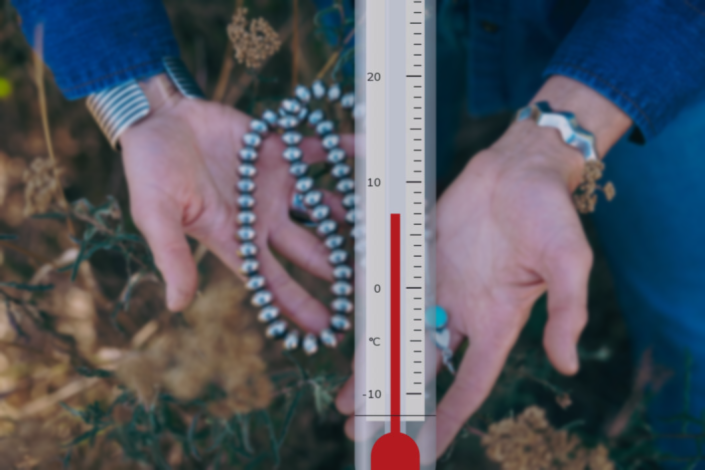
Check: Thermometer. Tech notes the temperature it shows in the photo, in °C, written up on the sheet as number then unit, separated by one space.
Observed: 7 °C
